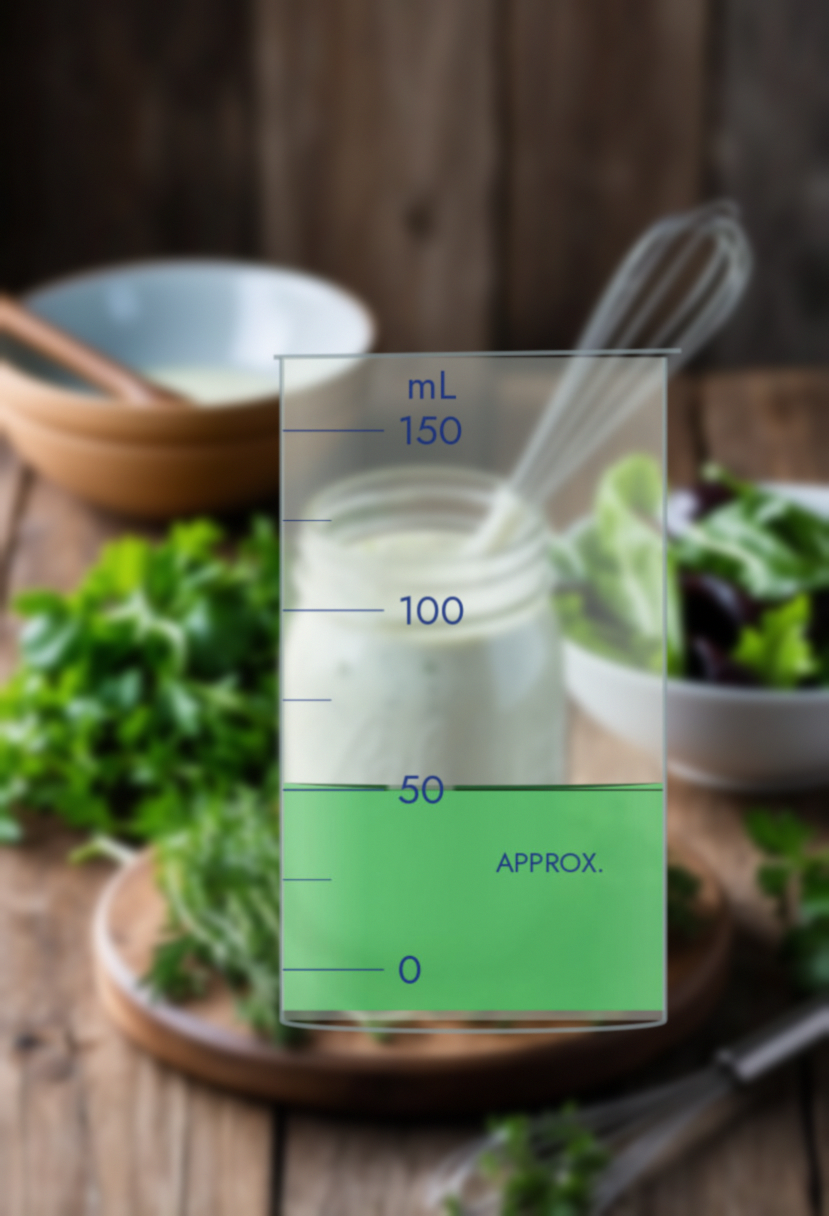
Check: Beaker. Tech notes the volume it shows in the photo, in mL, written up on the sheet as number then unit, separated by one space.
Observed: 50 mL
